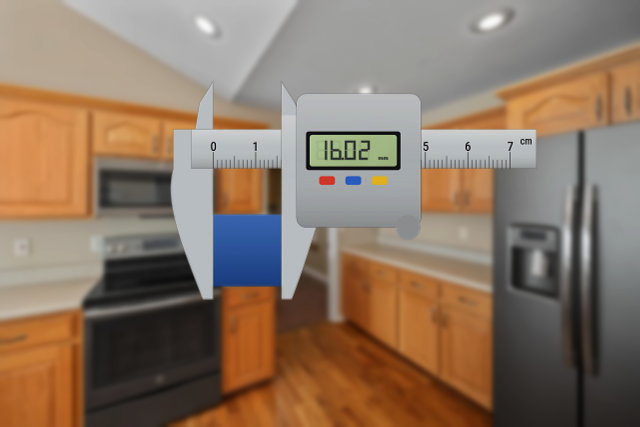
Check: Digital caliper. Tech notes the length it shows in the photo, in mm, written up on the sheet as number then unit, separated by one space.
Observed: 16.02 mm
